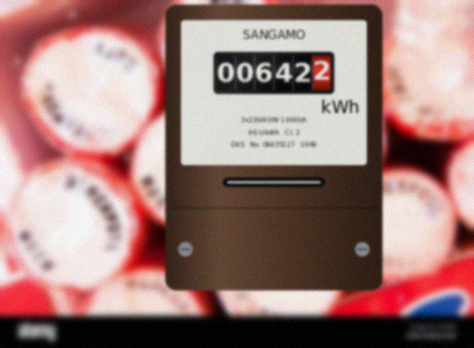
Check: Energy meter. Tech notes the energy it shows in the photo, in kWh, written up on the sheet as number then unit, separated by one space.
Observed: 642.2 kWh
